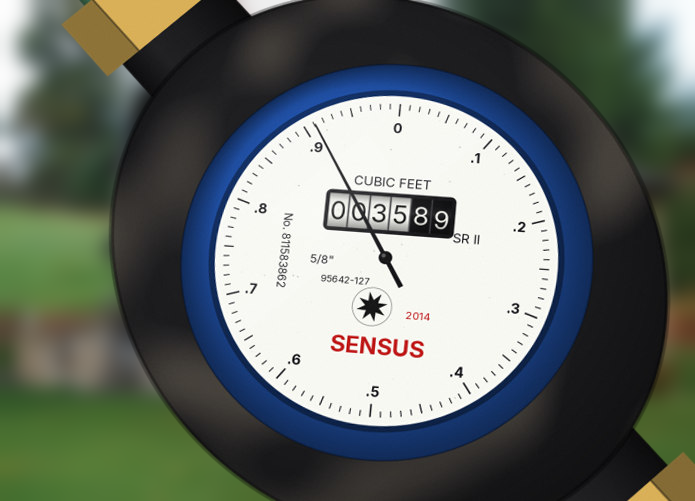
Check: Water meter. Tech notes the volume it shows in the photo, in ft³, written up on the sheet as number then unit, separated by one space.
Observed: 3588.91 ft³
